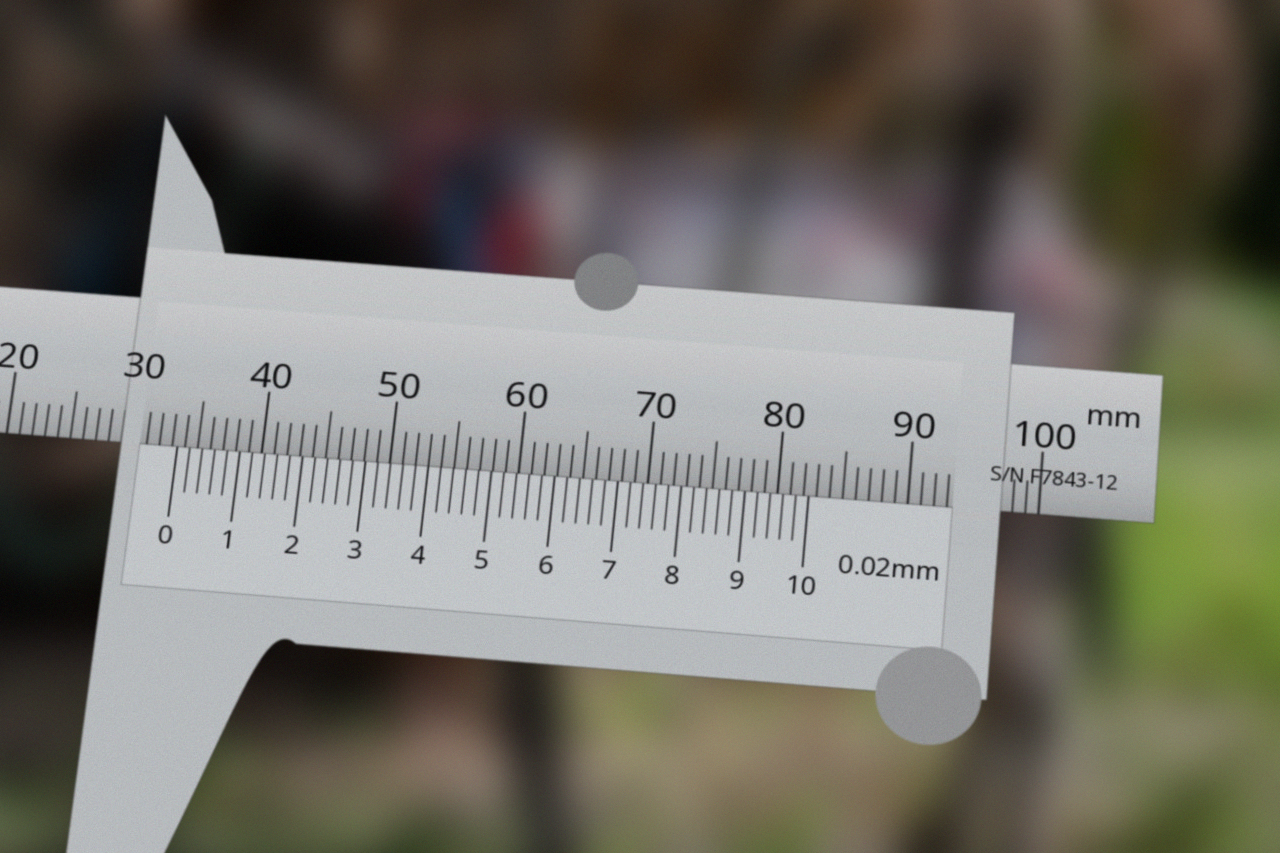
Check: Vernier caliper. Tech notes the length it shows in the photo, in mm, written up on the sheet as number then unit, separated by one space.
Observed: 33.4 mm
